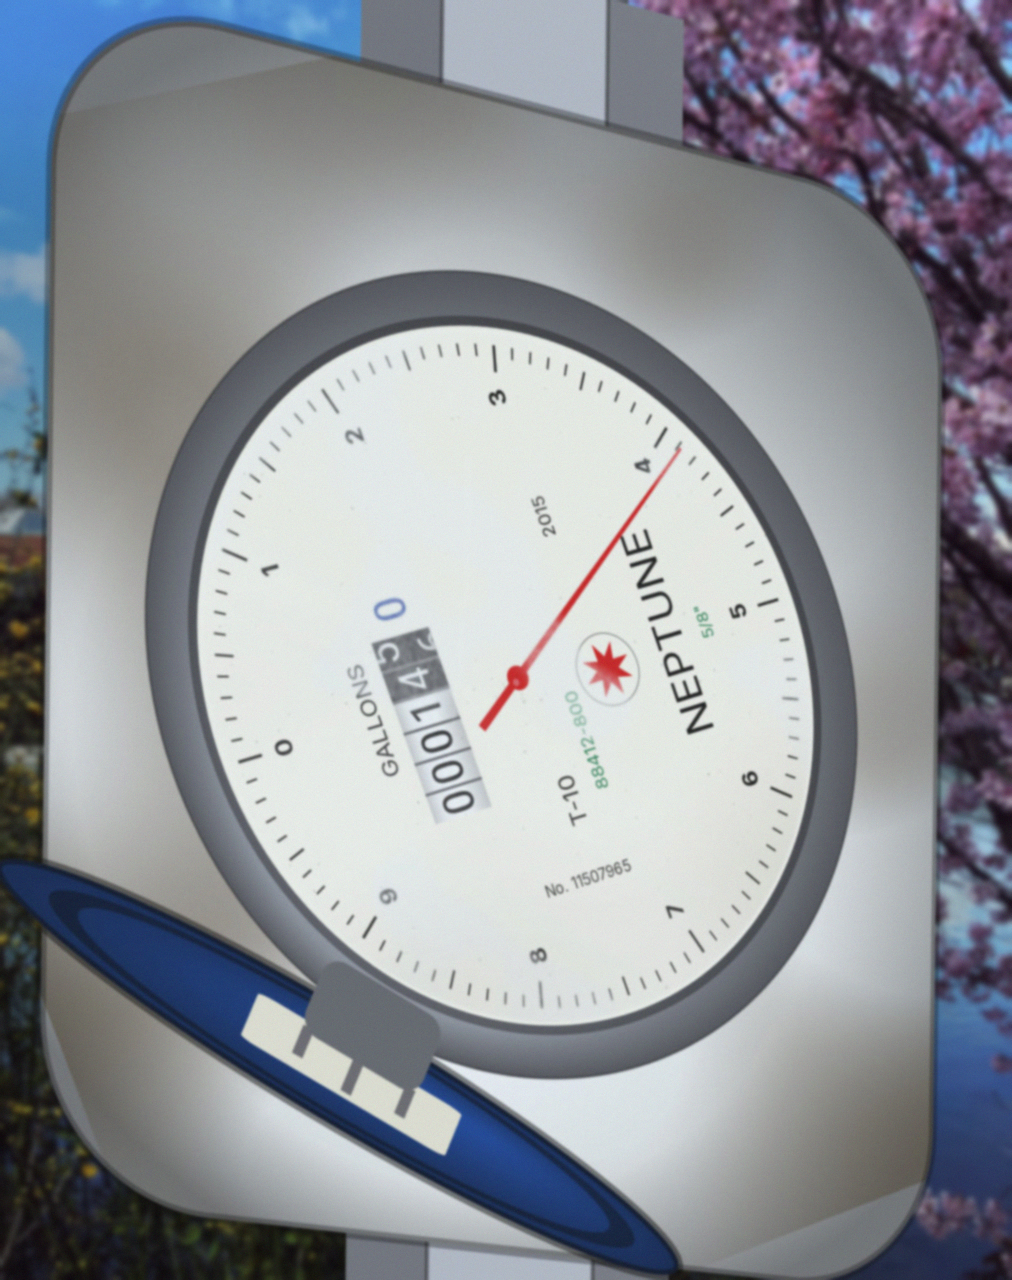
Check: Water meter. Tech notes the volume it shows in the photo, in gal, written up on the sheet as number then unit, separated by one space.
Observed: 1454.1 gal
